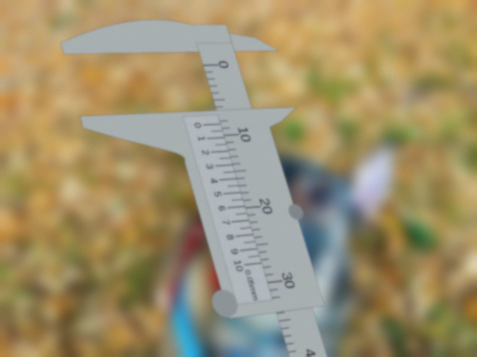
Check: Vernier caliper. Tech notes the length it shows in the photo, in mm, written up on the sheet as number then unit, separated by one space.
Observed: 8.4 mm
